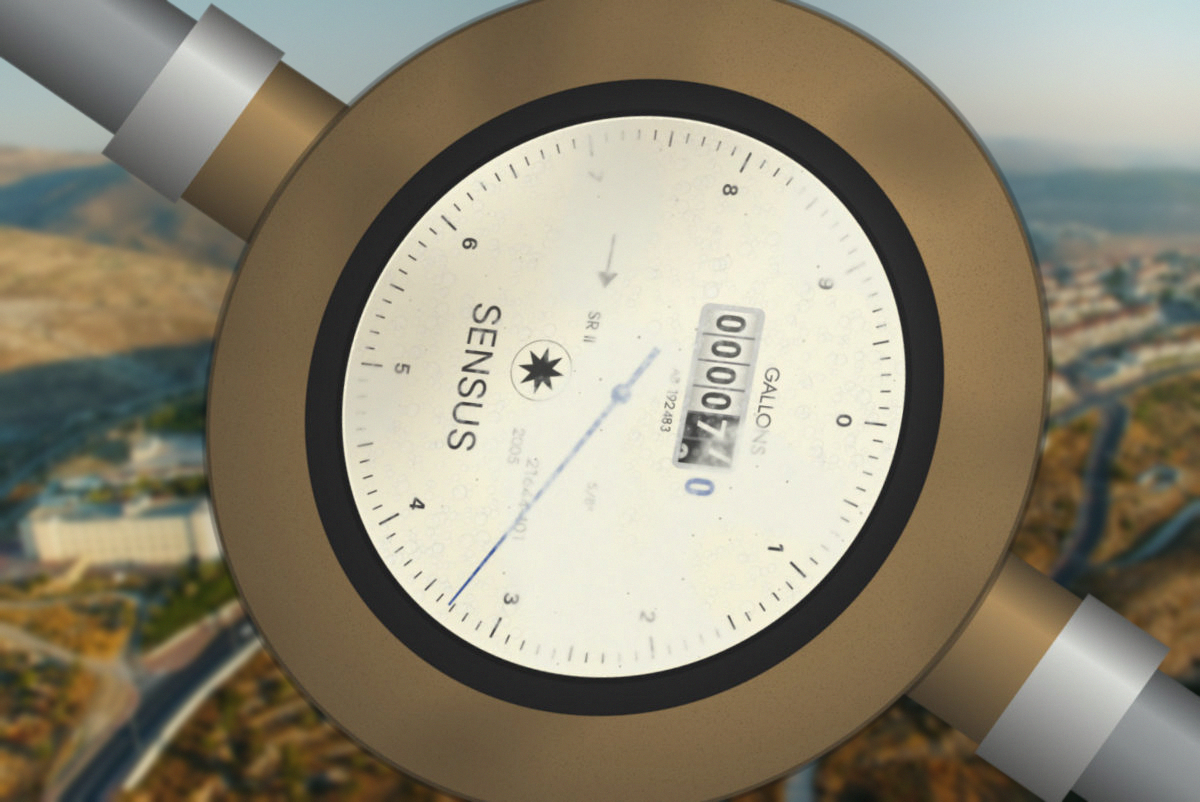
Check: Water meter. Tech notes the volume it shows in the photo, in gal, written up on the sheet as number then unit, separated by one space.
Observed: 773.3 gal
